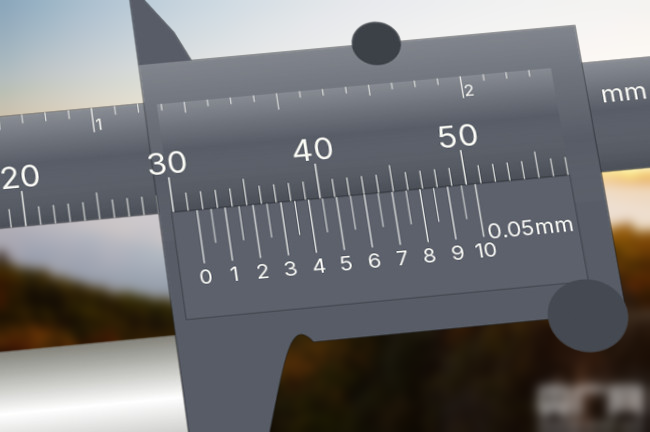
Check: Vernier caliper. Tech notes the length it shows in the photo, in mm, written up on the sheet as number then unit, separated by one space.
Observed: 31.6 mm
